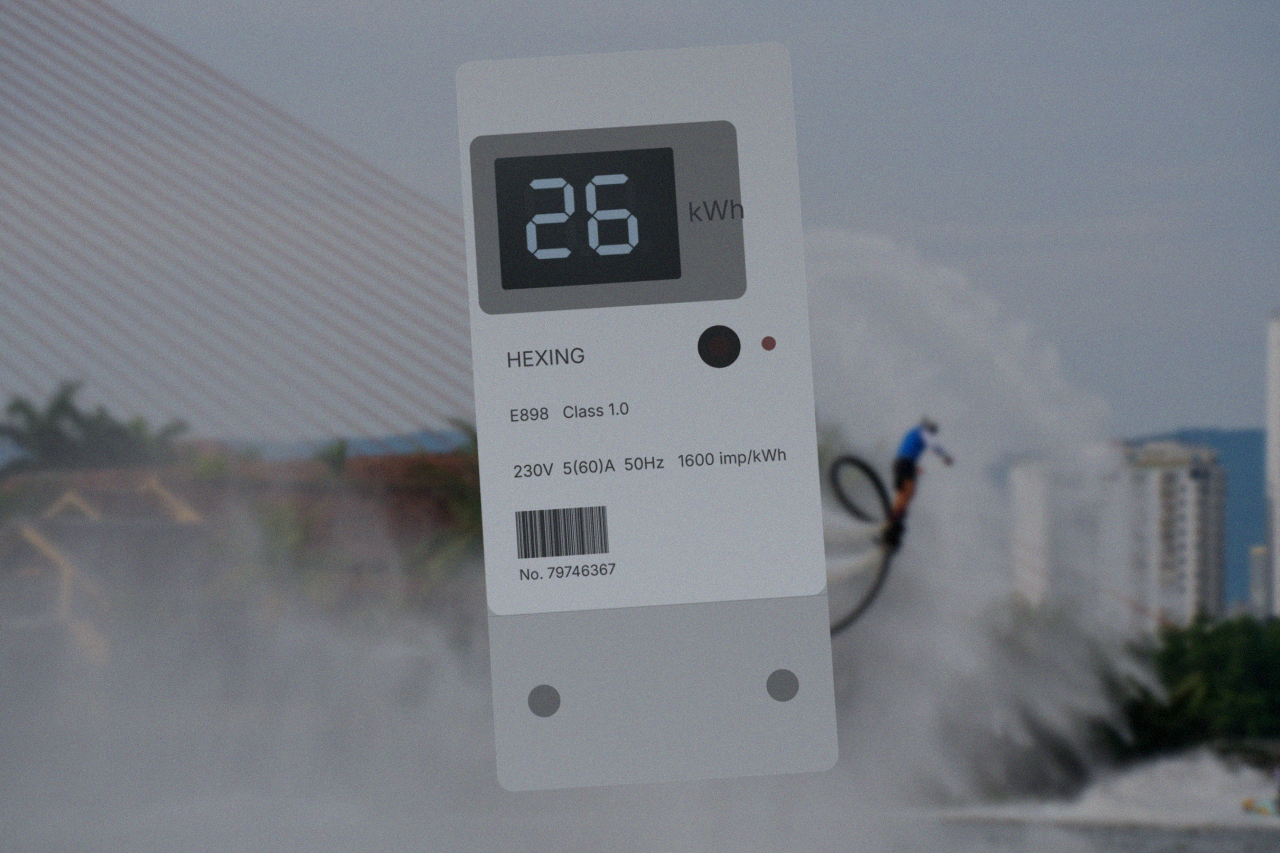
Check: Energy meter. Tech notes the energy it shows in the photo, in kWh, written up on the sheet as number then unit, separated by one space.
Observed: 26 kWh
